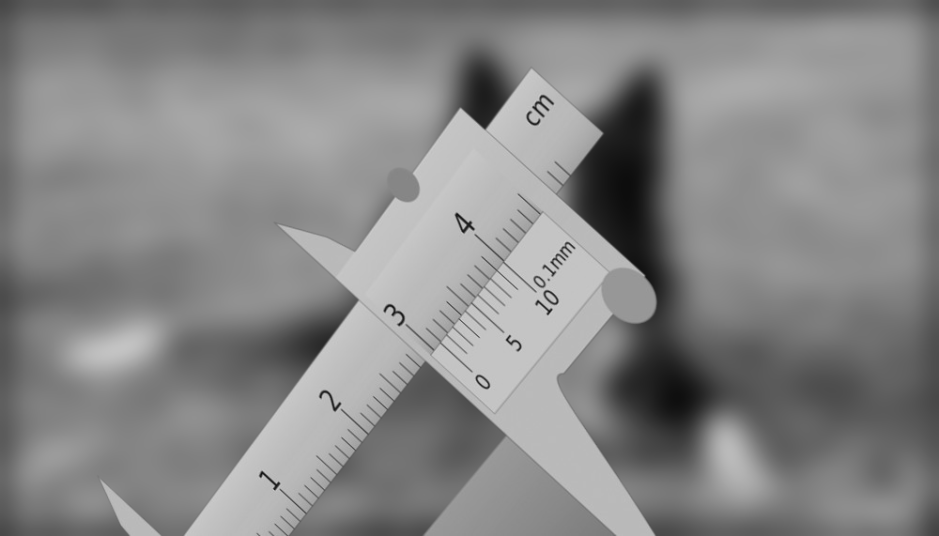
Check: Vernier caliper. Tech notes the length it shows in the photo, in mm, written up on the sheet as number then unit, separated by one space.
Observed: 30.9 mm
